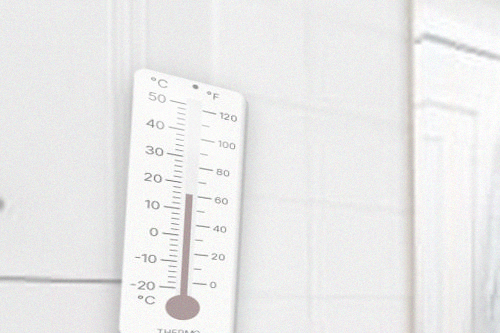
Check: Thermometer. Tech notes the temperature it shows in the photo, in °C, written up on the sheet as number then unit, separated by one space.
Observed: 16 °C
